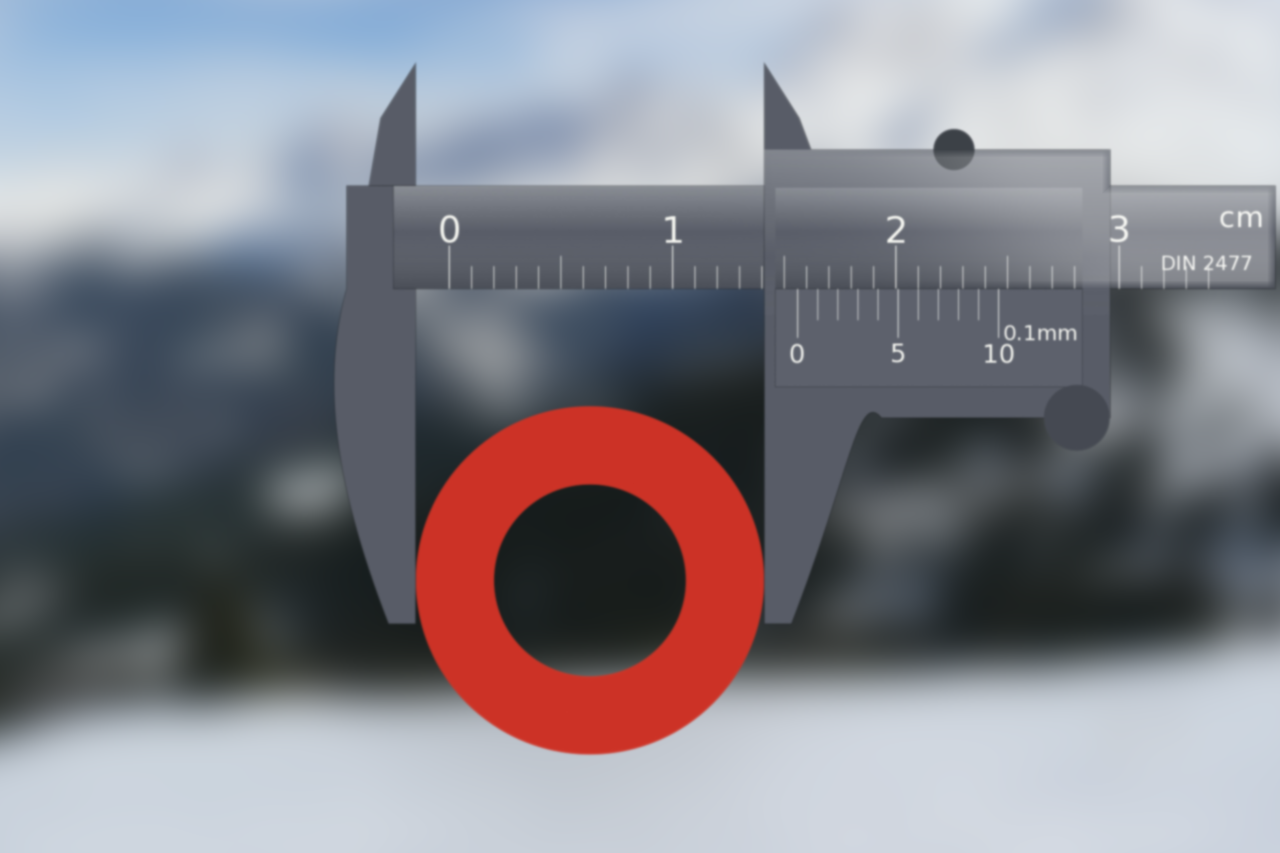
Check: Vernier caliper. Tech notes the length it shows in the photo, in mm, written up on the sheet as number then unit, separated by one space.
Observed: 15.6 mm
